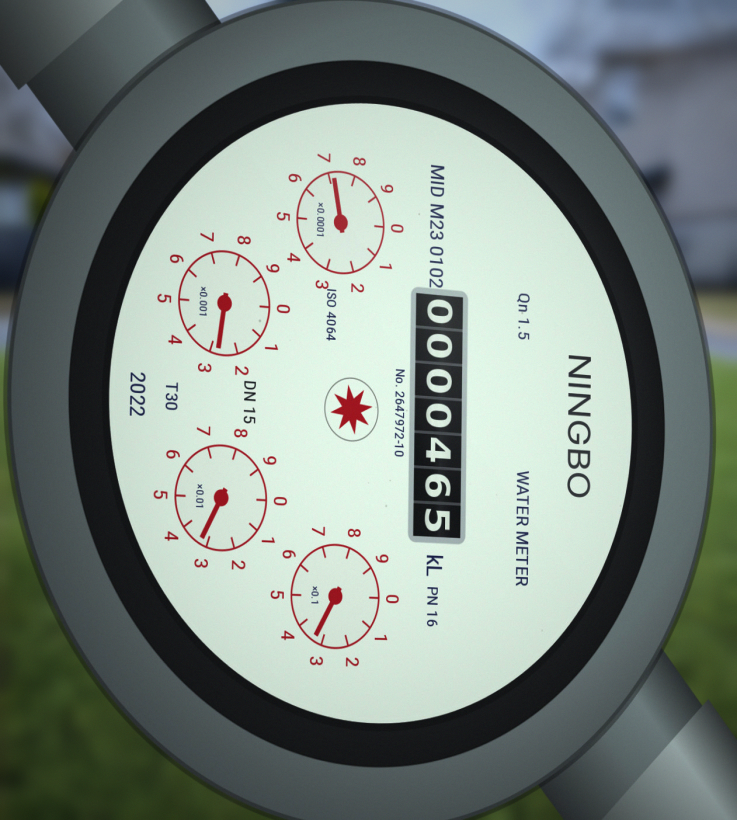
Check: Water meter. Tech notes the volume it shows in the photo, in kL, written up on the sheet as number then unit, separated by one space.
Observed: 465.3327 kL
